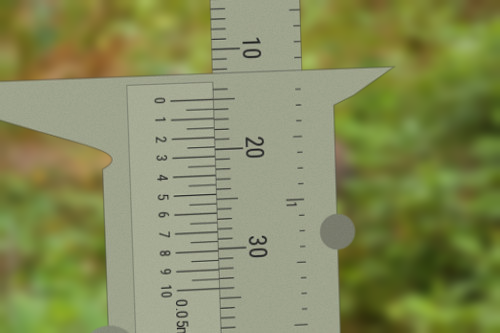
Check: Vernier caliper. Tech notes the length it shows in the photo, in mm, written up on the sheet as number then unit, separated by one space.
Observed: 15.0 mm
